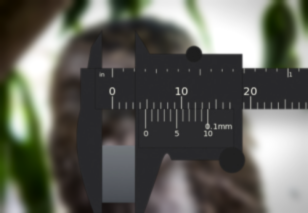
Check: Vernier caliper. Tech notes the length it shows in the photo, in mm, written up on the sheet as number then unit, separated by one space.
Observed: 4.8 mm
